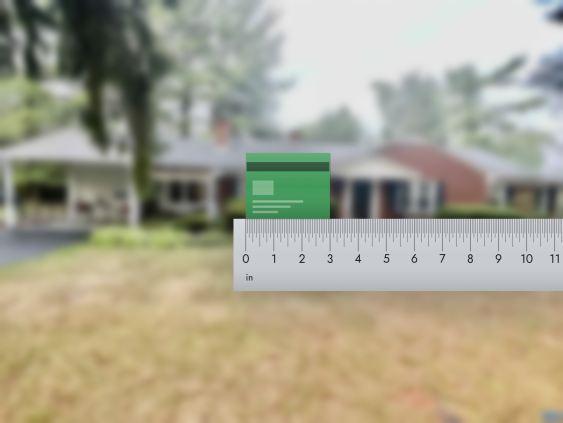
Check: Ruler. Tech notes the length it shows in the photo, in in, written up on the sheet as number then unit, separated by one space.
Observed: 3 in
